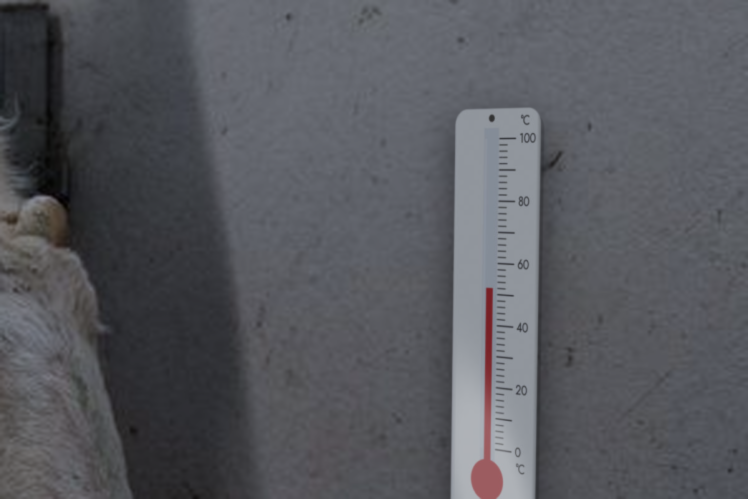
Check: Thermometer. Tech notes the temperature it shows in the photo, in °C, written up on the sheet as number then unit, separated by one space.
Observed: 52 °C
